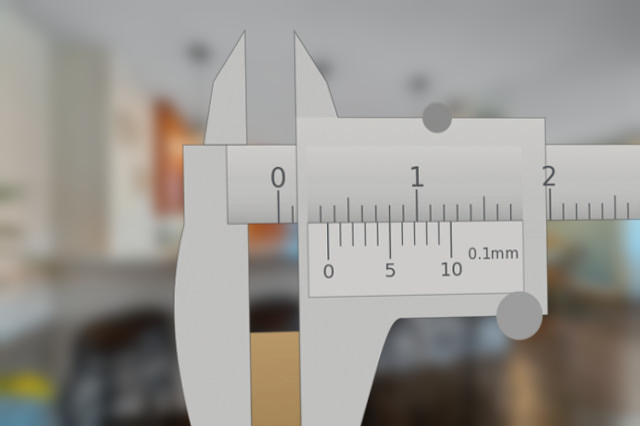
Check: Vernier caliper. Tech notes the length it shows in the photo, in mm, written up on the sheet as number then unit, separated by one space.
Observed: 3.5 mm
